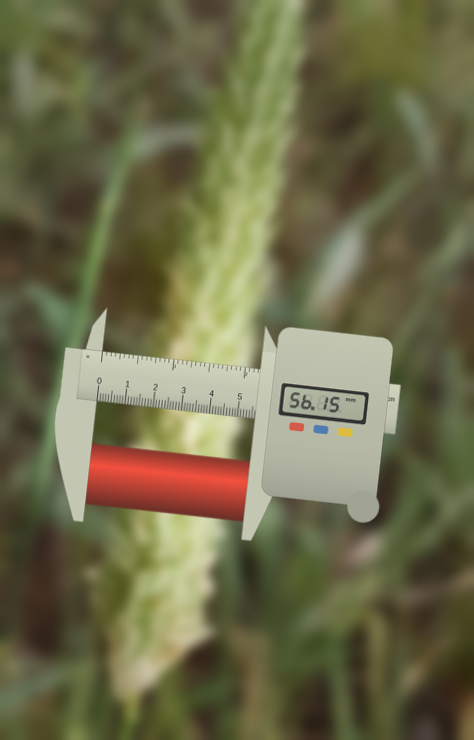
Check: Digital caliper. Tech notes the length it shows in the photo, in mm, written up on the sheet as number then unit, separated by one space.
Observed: 56.15 mm
